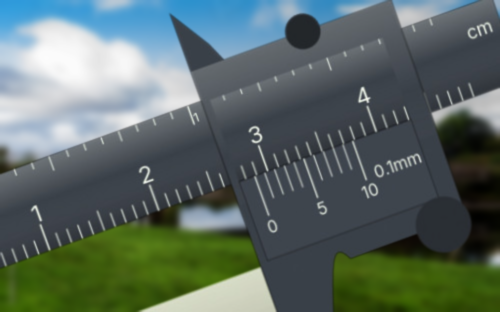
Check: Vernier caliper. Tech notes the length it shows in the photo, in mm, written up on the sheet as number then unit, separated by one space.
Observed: 28.8 mm
